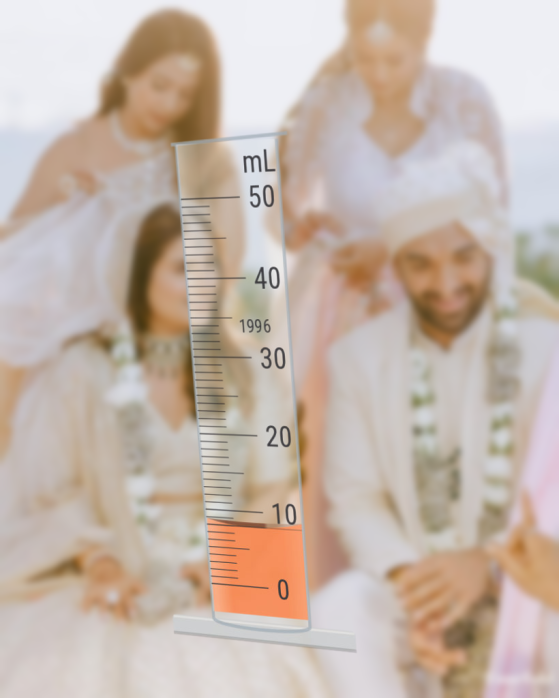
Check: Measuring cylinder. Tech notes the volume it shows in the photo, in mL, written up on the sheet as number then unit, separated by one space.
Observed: 8 mL
